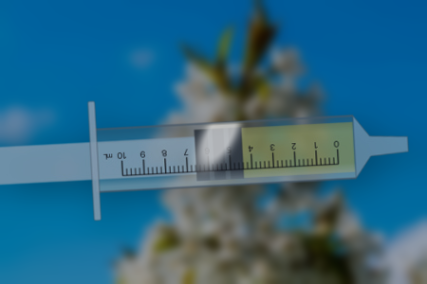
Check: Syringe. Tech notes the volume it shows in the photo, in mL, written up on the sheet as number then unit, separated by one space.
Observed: 4.4 mL
